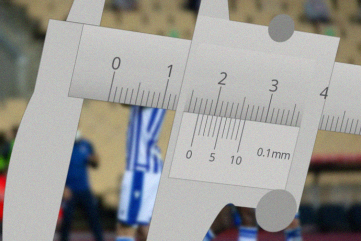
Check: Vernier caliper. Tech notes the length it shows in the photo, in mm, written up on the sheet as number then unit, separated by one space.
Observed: 17.0 mm
